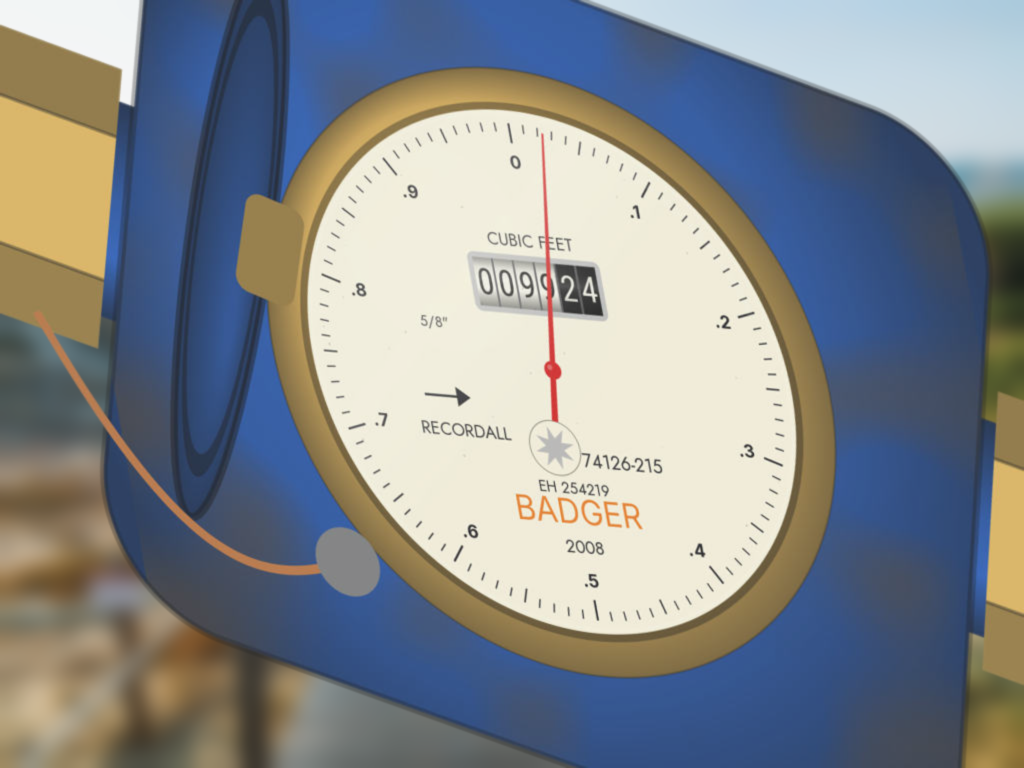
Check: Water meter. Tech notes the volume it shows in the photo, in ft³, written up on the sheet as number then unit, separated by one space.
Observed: 9924.02 ft³
